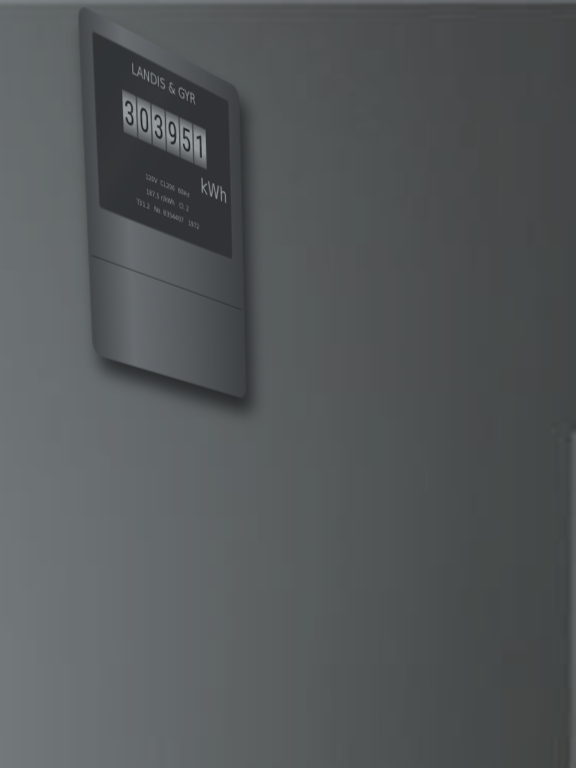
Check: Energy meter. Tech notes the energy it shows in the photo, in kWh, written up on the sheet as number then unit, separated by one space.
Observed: 303951 kWh
